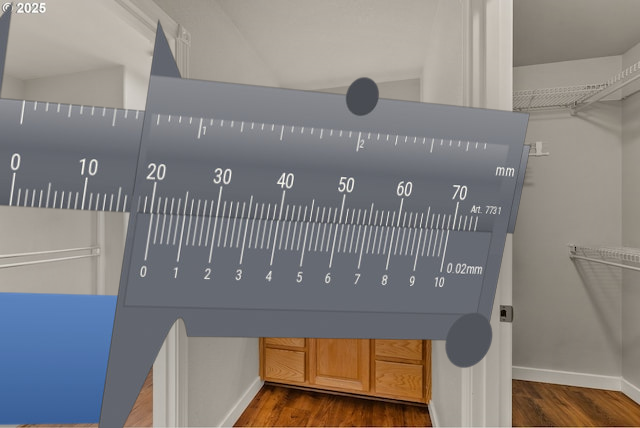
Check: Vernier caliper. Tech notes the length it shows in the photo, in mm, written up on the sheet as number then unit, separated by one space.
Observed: 20.2 mm
